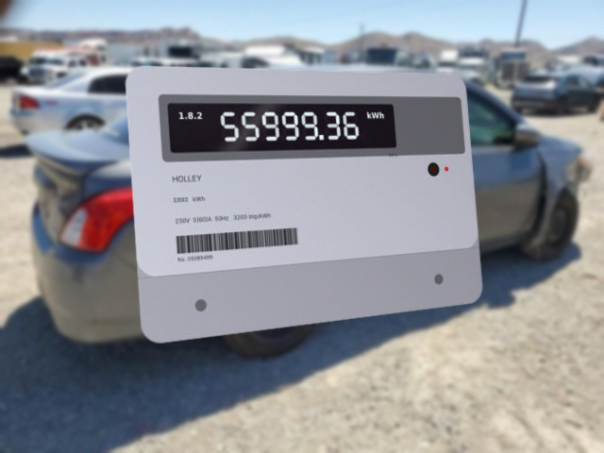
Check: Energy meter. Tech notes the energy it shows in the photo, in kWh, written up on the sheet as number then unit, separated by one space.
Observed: 55999.36 kWh
